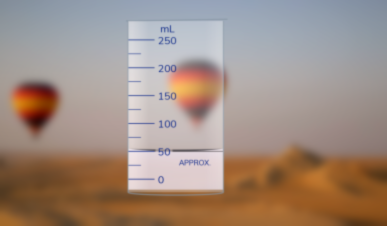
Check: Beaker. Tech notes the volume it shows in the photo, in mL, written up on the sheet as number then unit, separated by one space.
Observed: 50 mL
